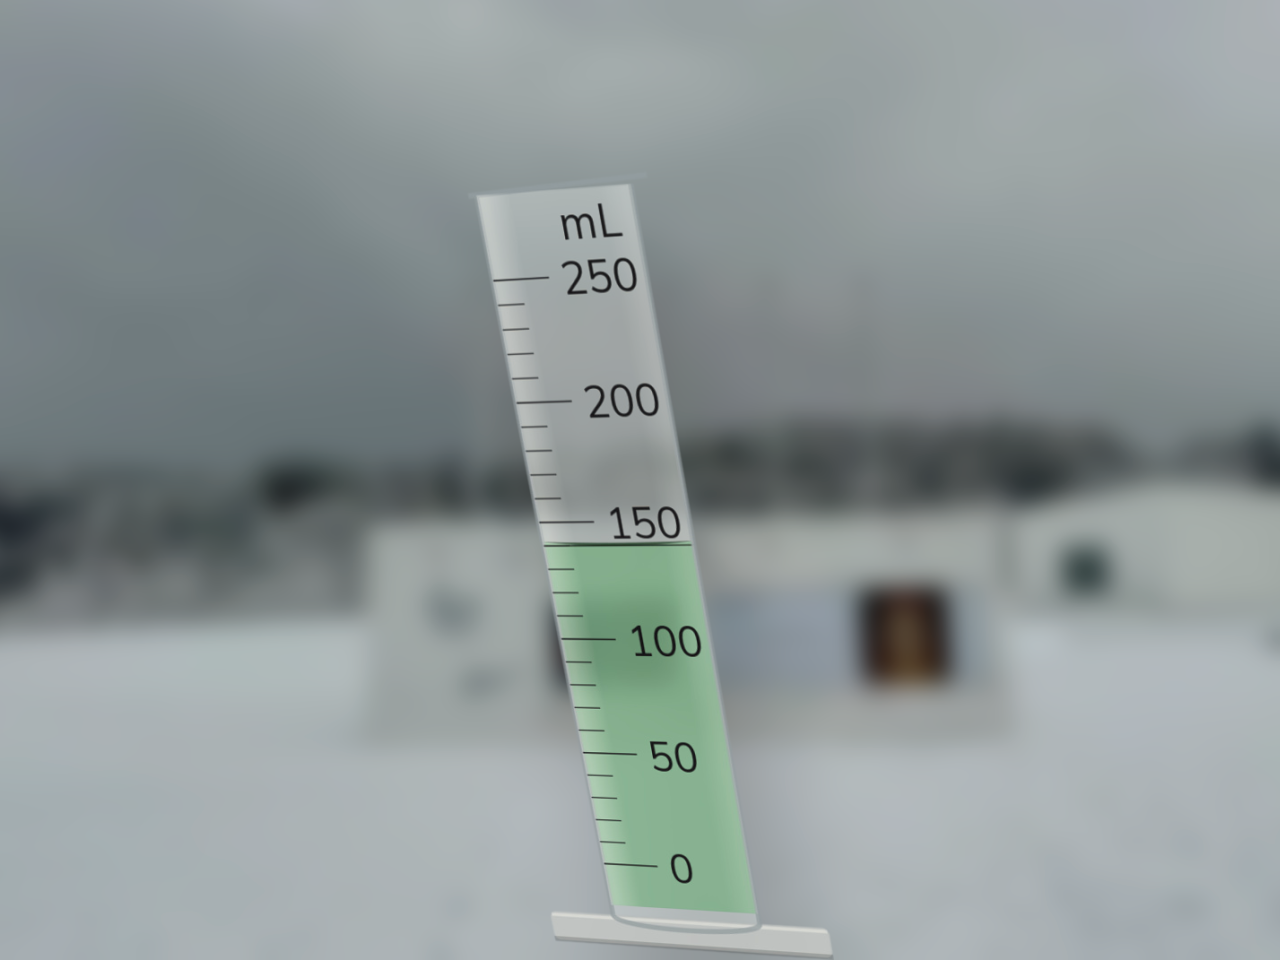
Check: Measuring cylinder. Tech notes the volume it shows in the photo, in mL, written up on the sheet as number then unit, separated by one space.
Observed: 140 mL
